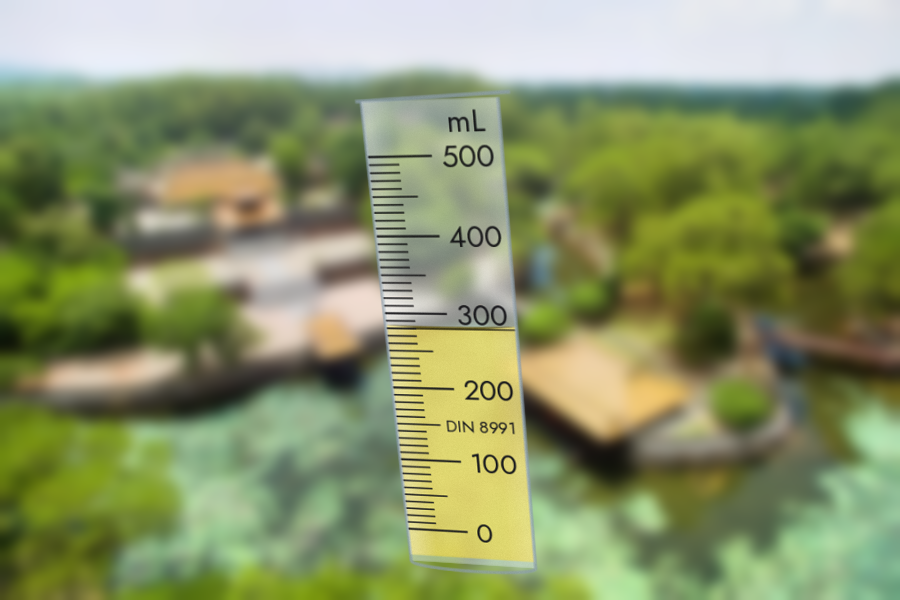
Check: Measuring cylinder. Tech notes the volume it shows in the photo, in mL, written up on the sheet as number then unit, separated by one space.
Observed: 280 mL
